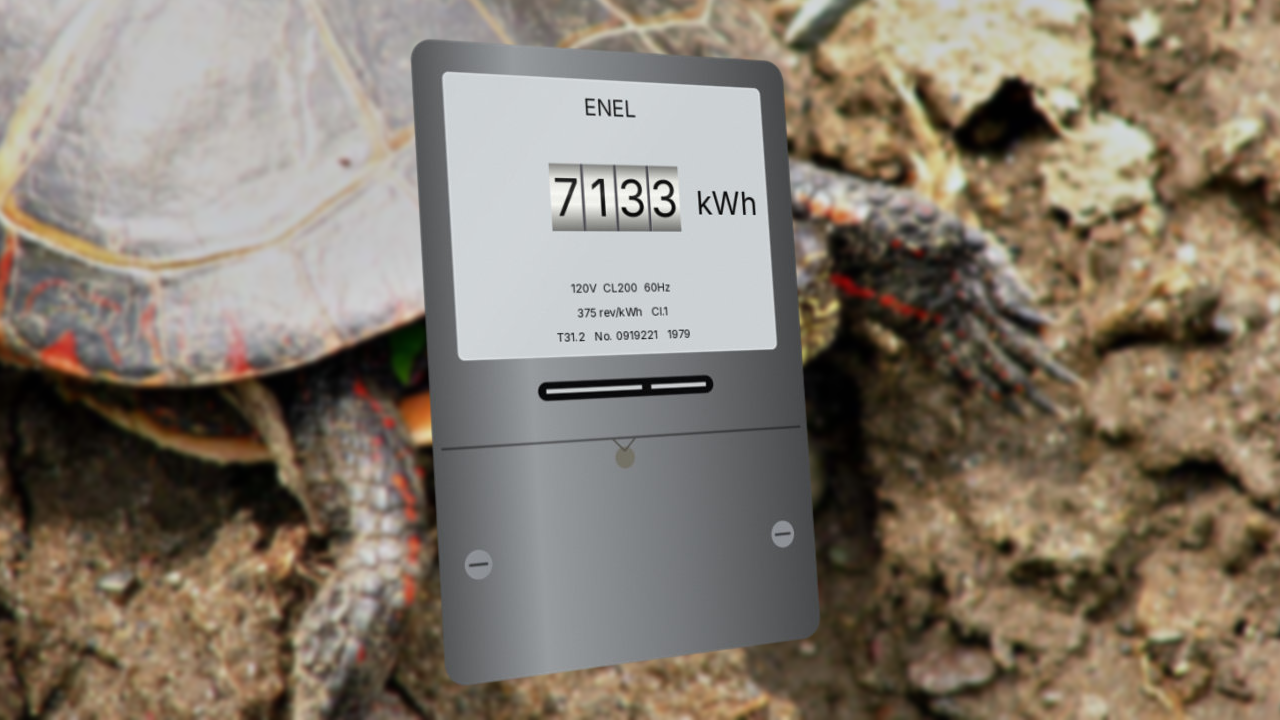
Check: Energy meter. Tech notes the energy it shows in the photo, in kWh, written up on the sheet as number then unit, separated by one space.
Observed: 7133 kWh
